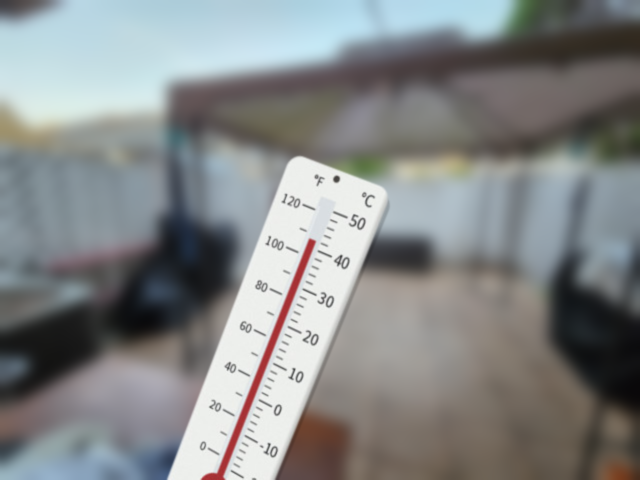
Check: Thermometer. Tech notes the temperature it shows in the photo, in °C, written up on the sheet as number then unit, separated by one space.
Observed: 42 °C
